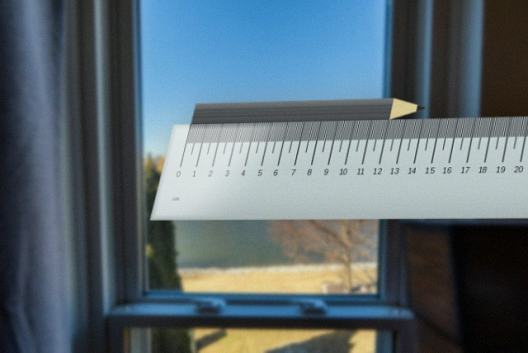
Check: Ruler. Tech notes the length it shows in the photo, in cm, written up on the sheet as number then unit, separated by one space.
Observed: 14 cm
